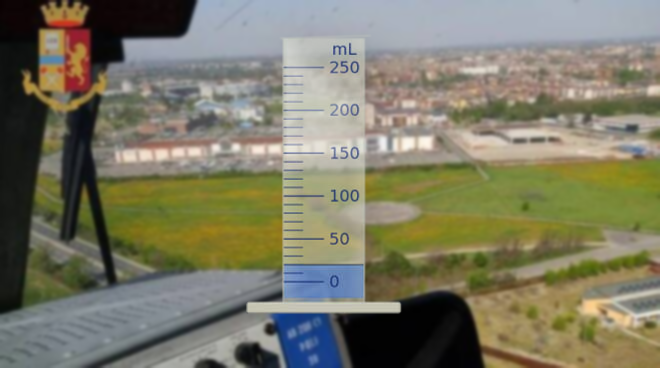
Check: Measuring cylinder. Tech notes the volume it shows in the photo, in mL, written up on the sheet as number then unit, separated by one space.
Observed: 20 mL
